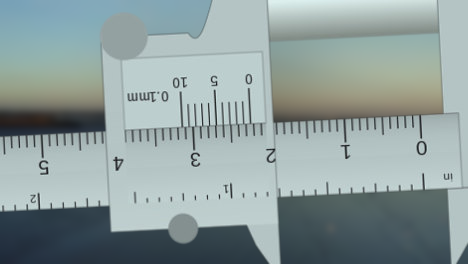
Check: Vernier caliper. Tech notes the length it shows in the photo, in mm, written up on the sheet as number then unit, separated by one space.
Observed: 22.4 mm
